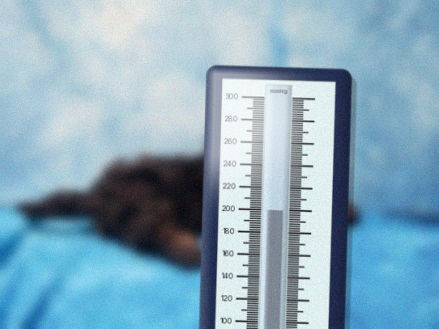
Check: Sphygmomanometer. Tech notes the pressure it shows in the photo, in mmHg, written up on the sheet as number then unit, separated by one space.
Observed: 200 mmHg
